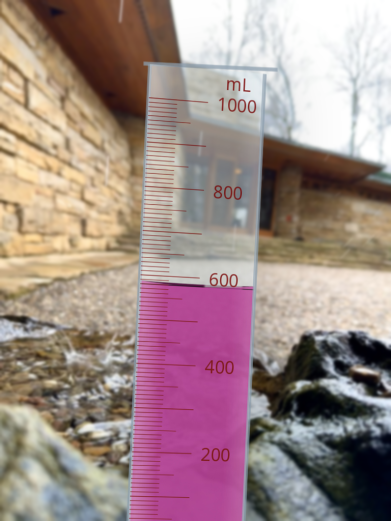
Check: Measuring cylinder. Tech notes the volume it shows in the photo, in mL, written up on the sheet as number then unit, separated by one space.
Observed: 580 mL
